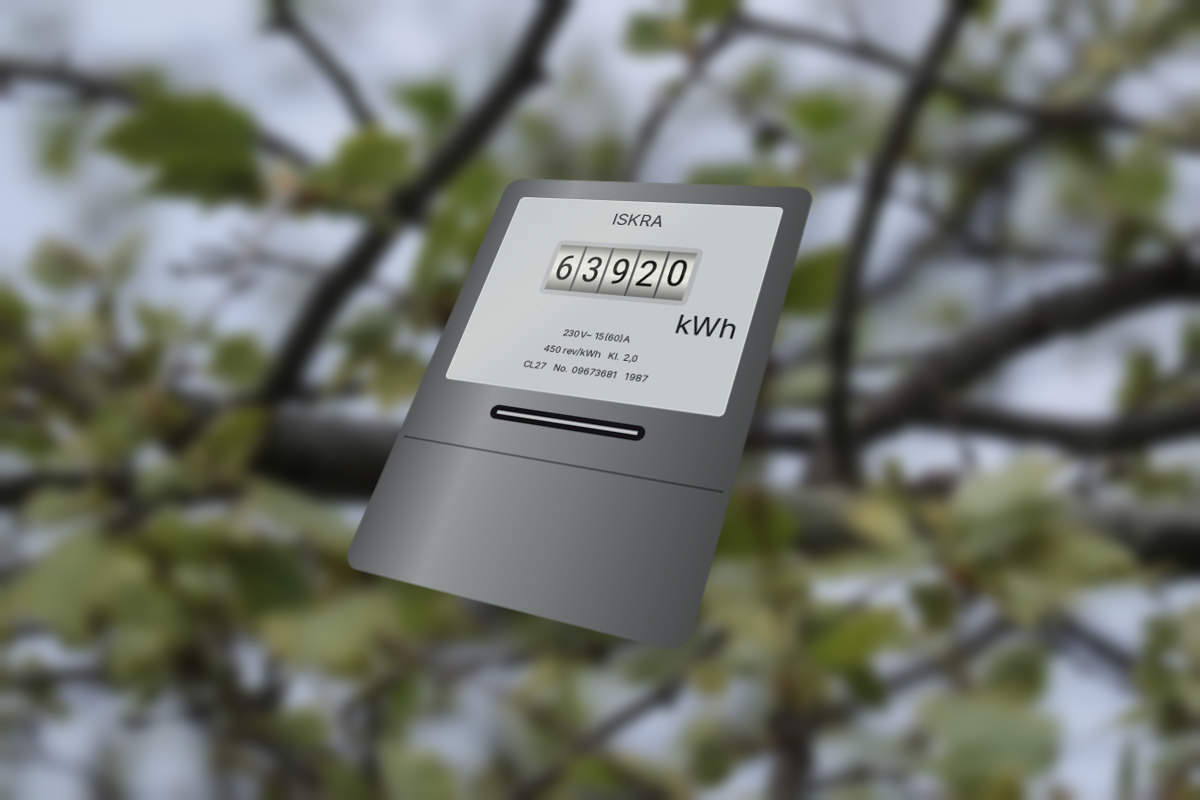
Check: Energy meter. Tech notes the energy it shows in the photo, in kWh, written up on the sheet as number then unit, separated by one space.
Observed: 63920 kWh
